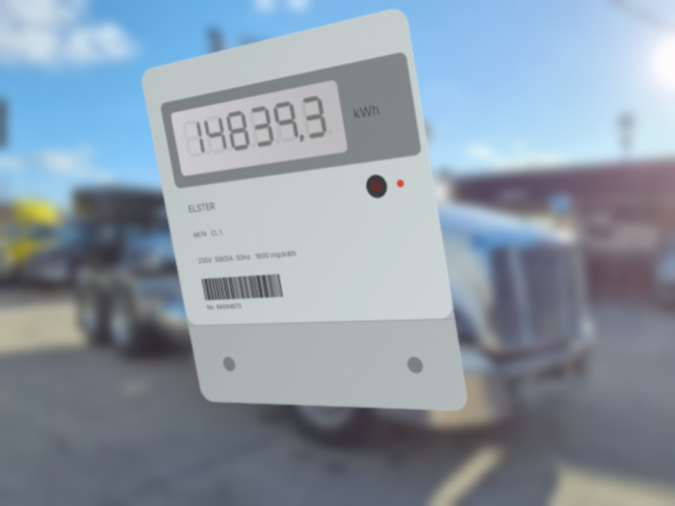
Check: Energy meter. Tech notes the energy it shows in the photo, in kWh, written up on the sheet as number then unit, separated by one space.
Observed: 14839.3 kWh
